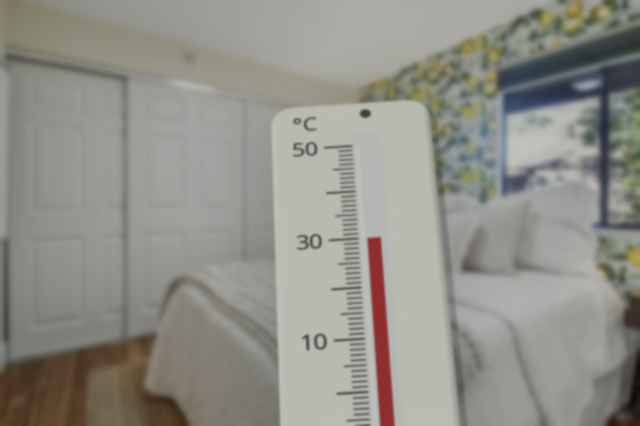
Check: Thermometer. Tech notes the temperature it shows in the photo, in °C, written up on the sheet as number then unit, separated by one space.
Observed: 30 °C
